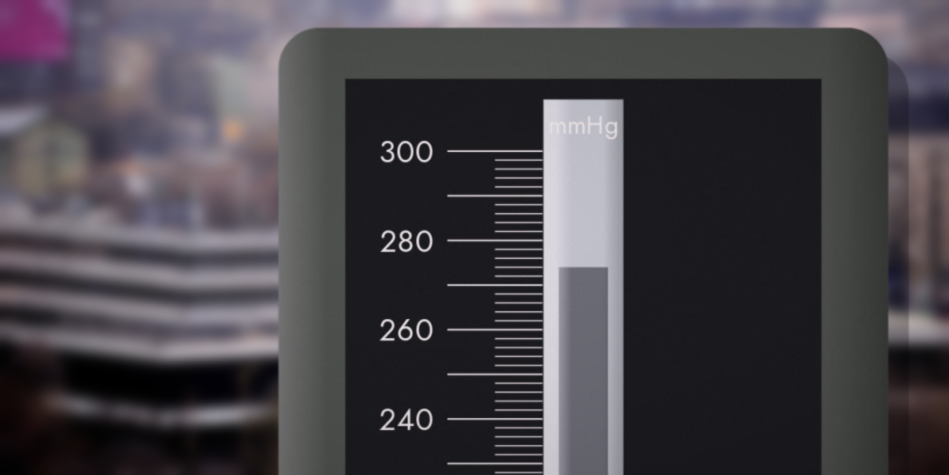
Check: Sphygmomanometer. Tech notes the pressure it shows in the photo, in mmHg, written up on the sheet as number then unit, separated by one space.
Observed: 274 mmHg
